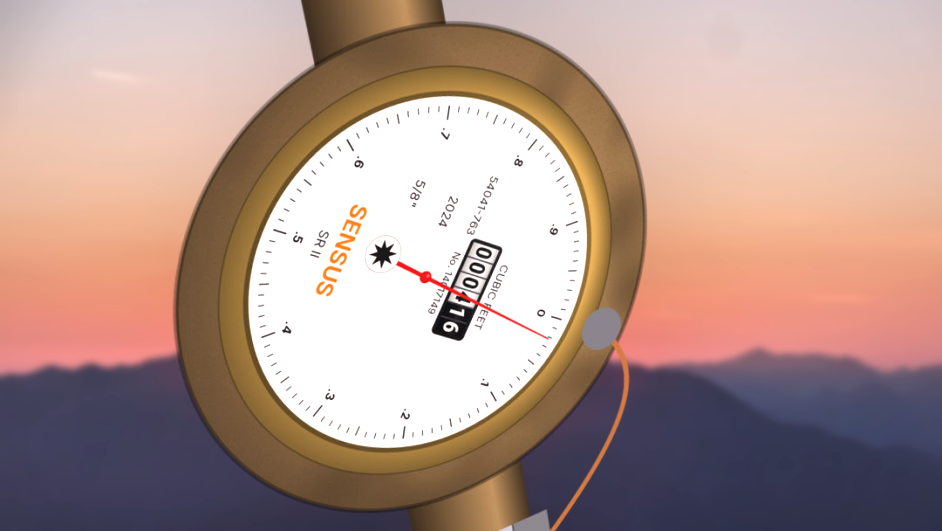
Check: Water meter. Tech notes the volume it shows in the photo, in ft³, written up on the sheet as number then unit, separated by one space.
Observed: 416.02 ft³
